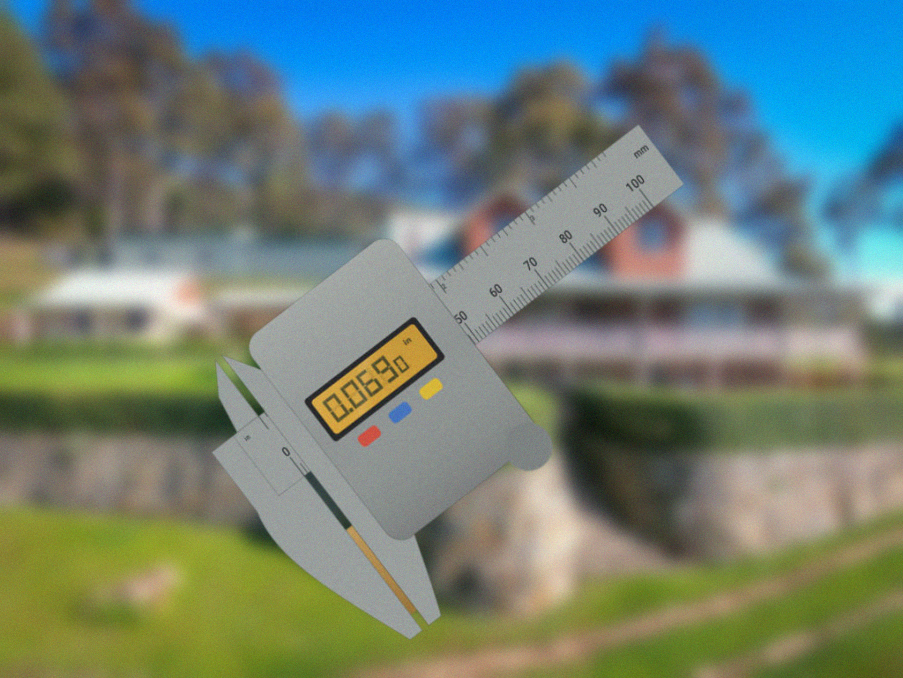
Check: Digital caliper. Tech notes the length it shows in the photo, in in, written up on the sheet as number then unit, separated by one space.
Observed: 0.0690 in
